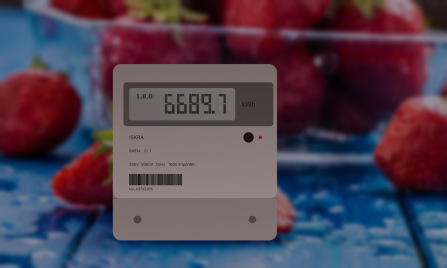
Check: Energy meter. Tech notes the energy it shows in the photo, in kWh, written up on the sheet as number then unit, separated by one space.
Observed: 6689.7 kWh
